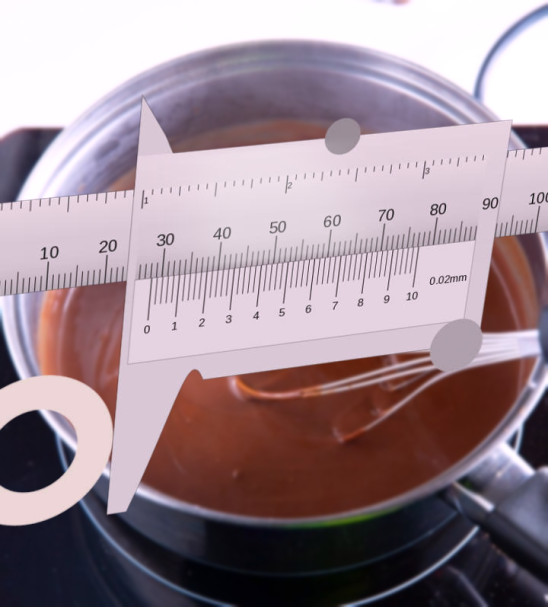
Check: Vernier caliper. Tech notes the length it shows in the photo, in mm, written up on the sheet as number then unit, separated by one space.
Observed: 28.2 mm
